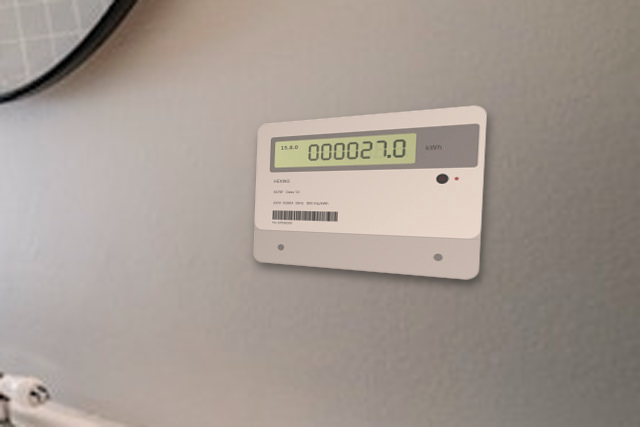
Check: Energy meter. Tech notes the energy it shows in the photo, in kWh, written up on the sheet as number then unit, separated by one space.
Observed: 27.0 kWh
